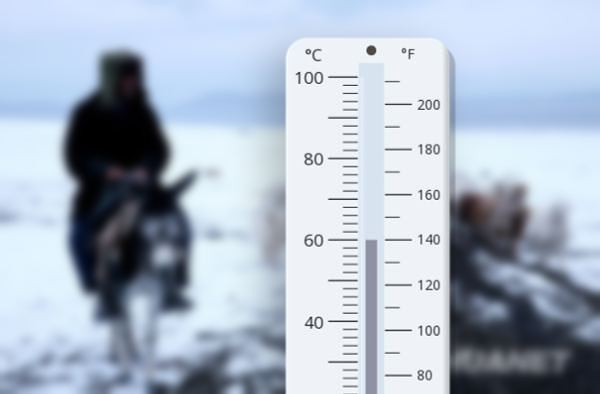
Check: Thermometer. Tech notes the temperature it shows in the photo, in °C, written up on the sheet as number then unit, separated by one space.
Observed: 60 °C
